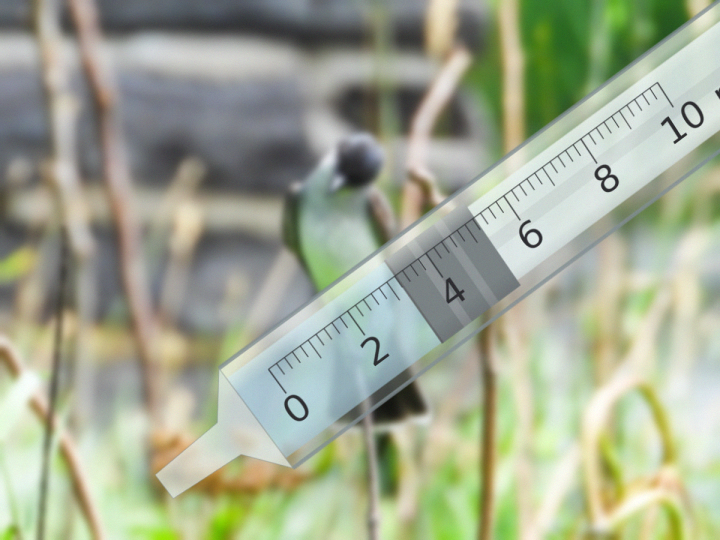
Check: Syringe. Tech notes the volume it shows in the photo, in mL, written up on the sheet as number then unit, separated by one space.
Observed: 3.2 mL
